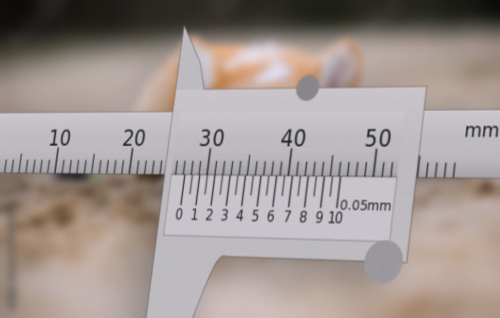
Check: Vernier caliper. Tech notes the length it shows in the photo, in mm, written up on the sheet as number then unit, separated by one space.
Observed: 27.2 mm
